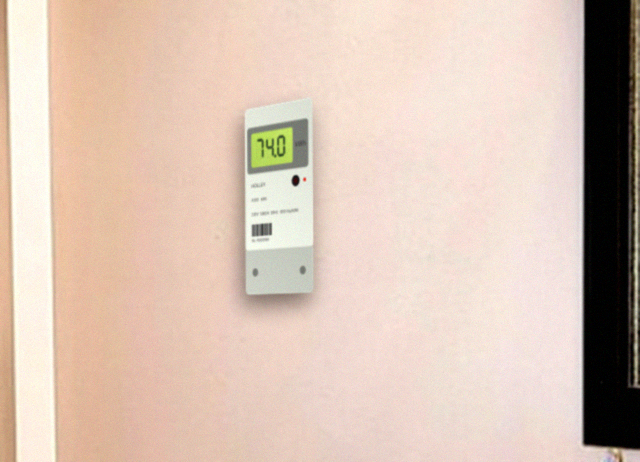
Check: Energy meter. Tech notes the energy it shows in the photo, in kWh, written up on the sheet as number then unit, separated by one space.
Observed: 74.0 kWh
